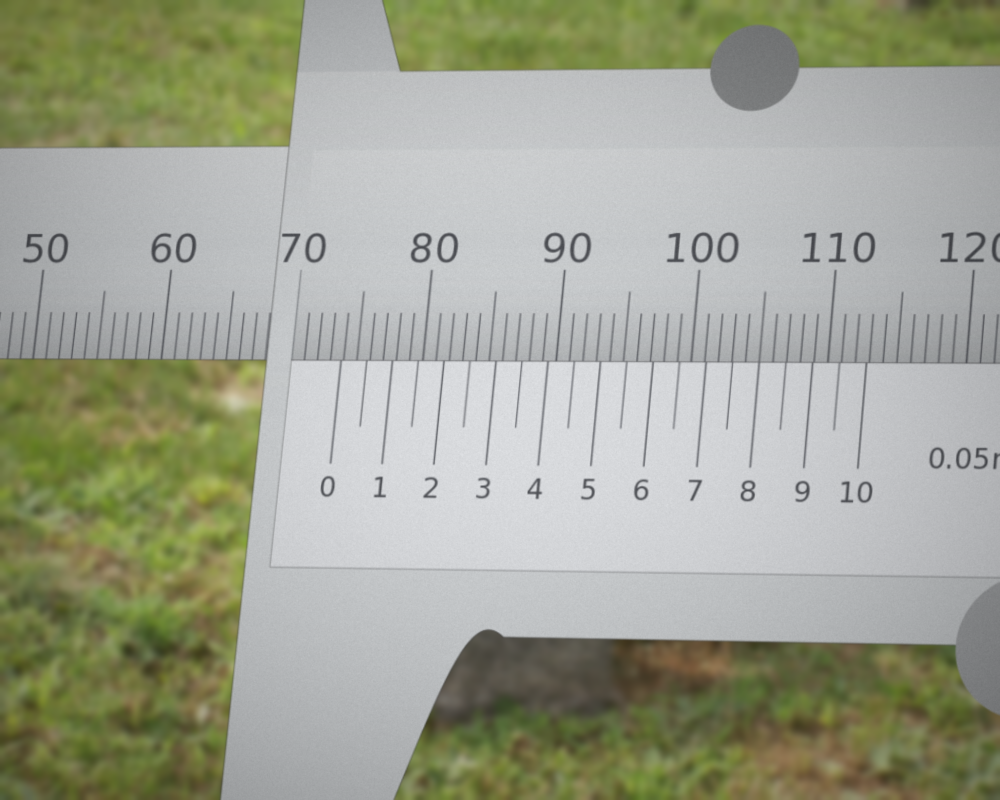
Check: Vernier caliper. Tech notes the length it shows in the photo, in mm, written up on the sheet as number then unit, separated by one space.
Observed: 73.8 mm
